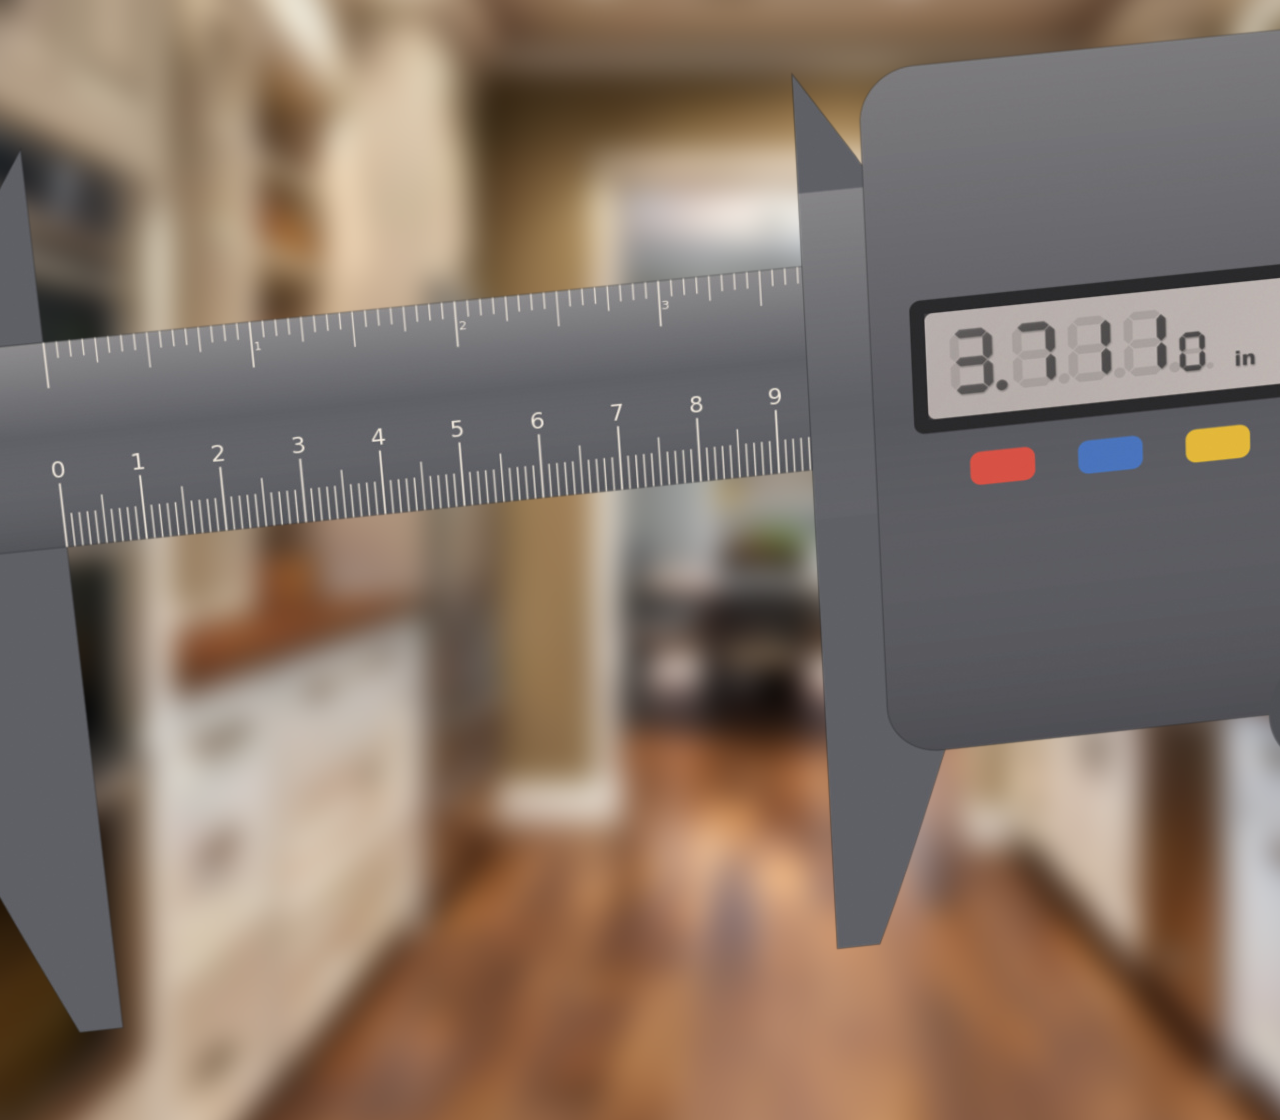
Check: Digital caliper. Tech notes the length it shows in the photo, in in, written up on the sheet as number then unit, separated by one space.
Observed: 3.7110 in
